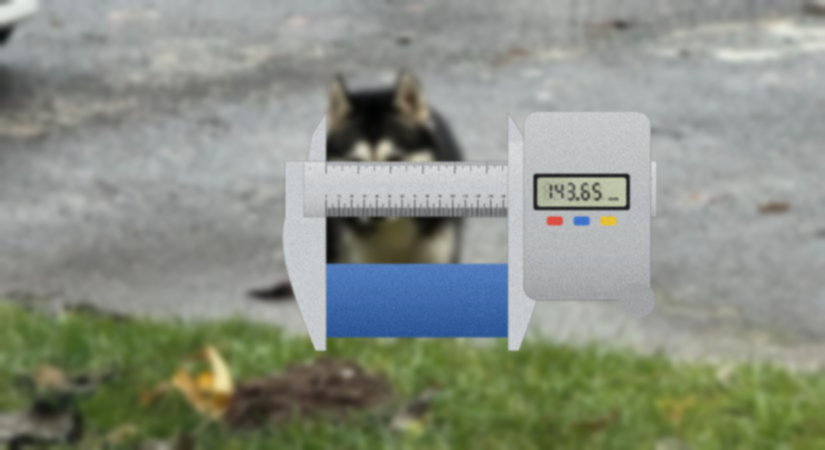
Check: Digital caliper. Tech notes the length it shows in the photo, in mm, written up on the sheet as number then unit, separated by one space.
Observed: 143.65 mm
